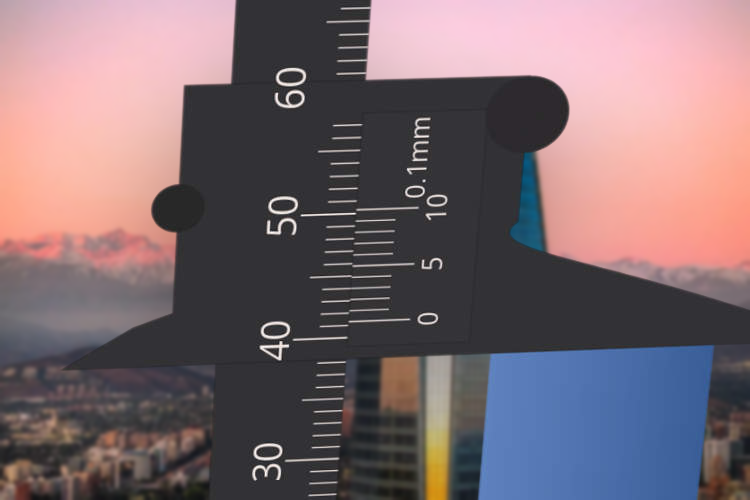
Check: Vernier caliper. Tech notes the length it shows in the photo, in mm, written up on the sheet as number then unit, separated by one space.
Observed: 41.3 mm
